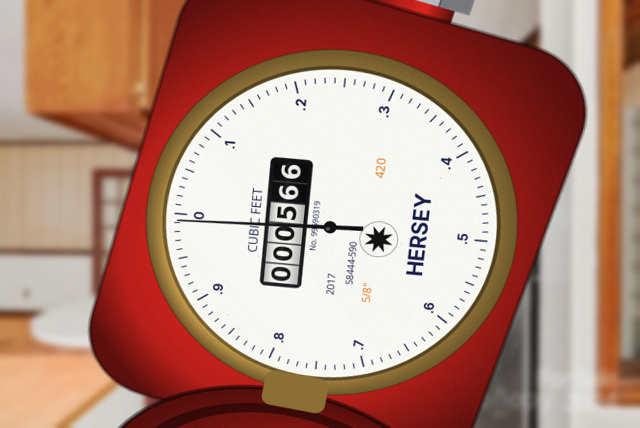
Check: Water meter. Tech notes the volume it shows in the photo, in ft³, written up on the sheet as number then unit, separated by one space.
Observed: 565.99 ft³
